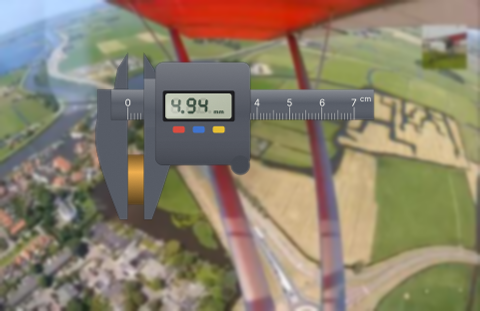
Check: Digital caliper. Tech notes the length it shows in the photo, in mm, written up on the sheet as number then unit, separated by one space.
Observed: 4.94 mm
